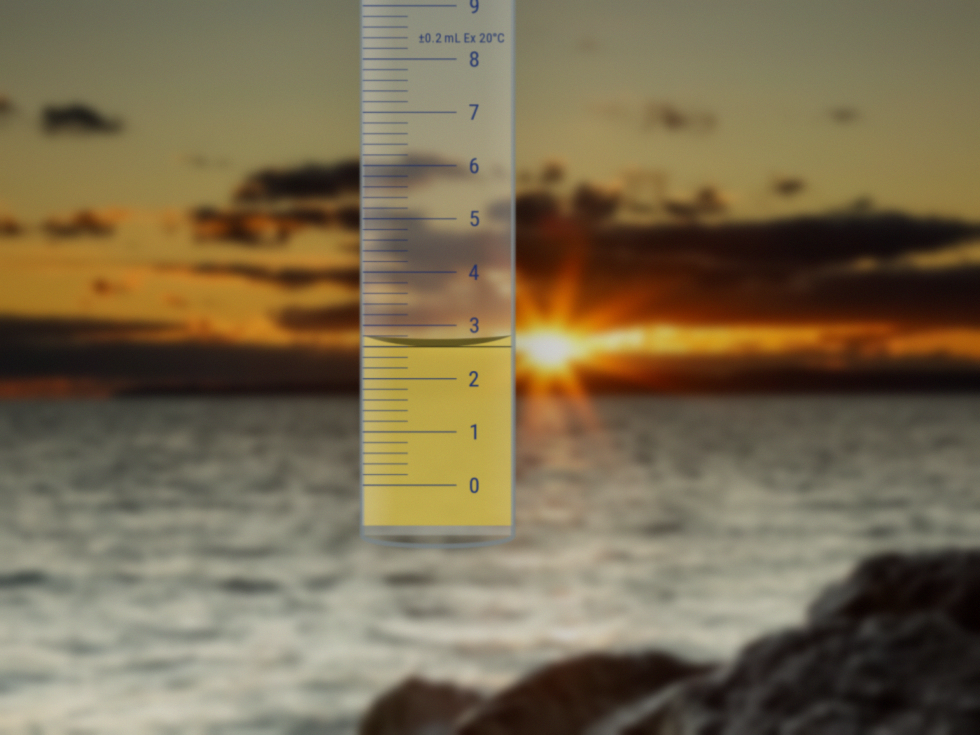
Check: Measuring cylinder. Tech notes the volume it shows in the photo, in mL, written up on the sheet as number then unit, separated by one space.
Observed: 2.6 mL
